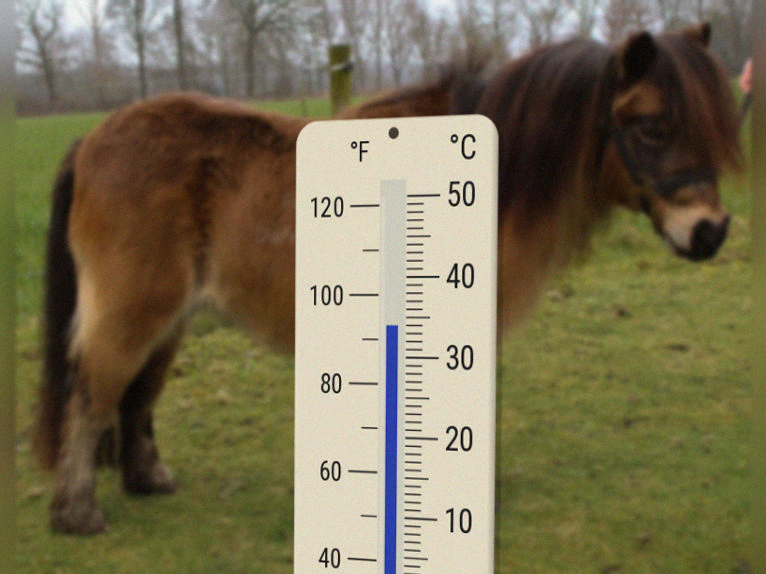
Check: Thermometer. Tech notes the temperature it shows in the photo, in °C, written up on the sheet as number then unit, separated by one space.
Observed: 34 °C
